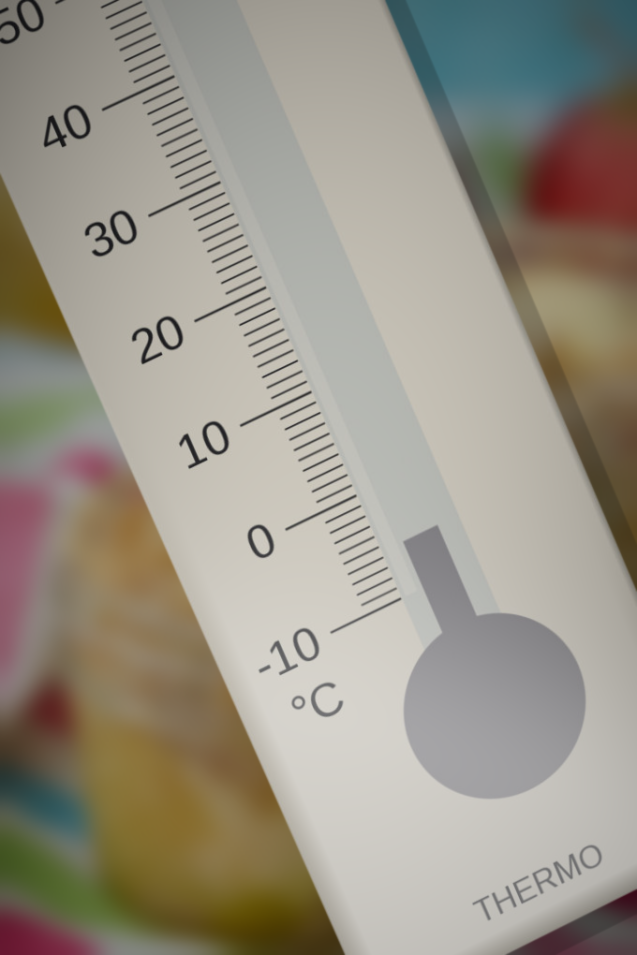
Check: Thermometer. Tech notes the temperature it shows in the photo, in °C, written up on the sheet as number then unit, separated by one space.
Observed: -5.5 °C
